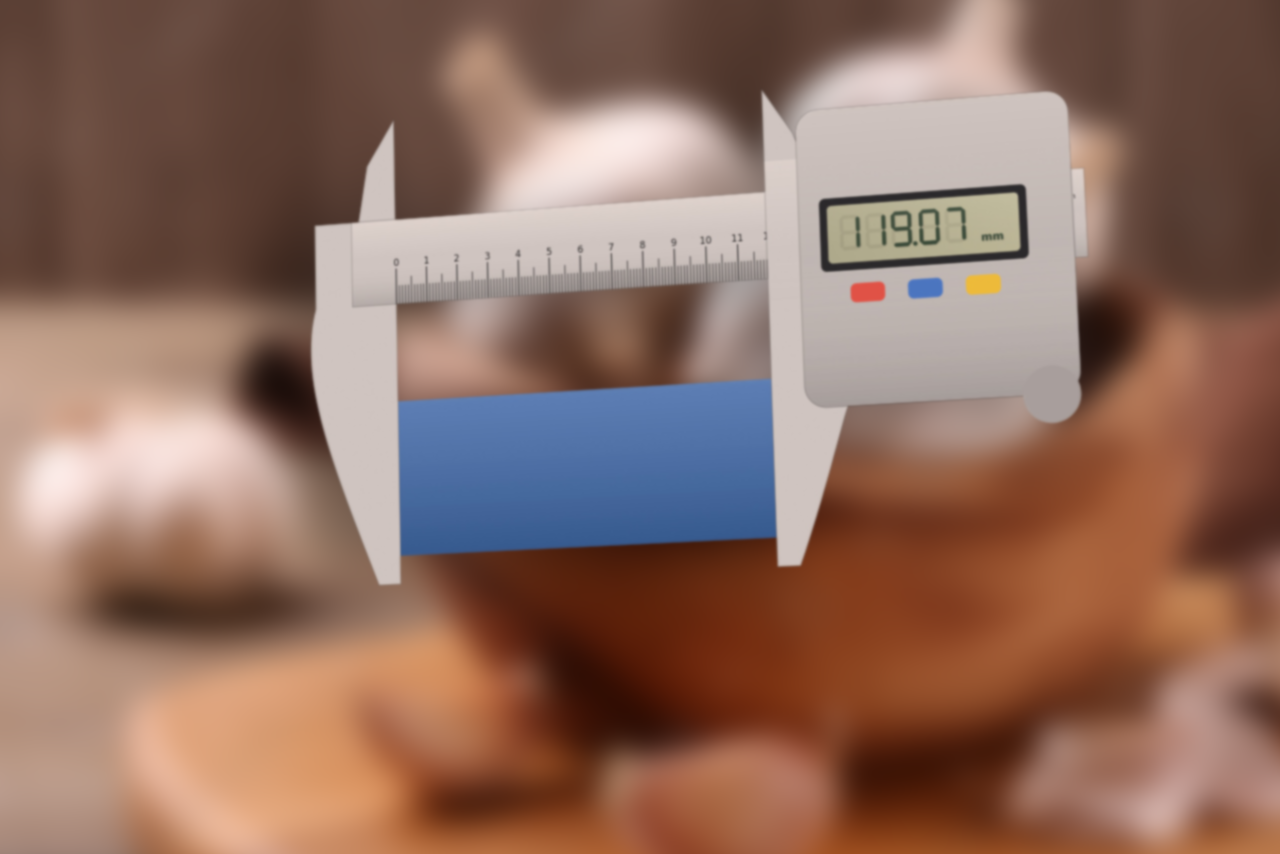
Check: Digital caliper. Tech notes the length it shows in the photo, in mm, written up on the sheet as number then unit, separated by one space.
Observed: 119.07 mm
